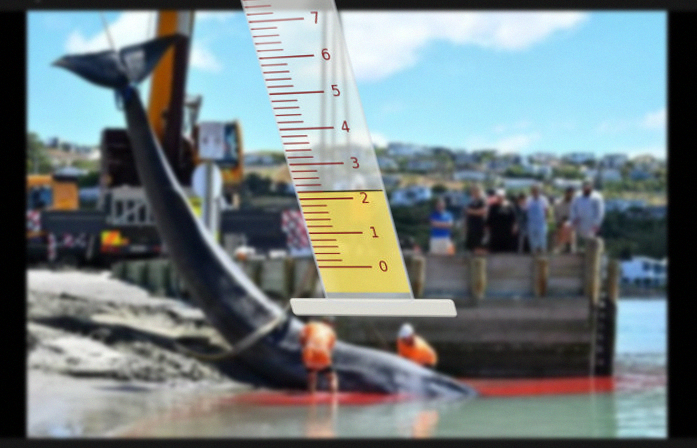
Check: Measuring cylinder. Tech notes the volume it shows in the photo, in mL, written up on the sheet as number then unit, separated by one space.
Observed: 2.2 mL
